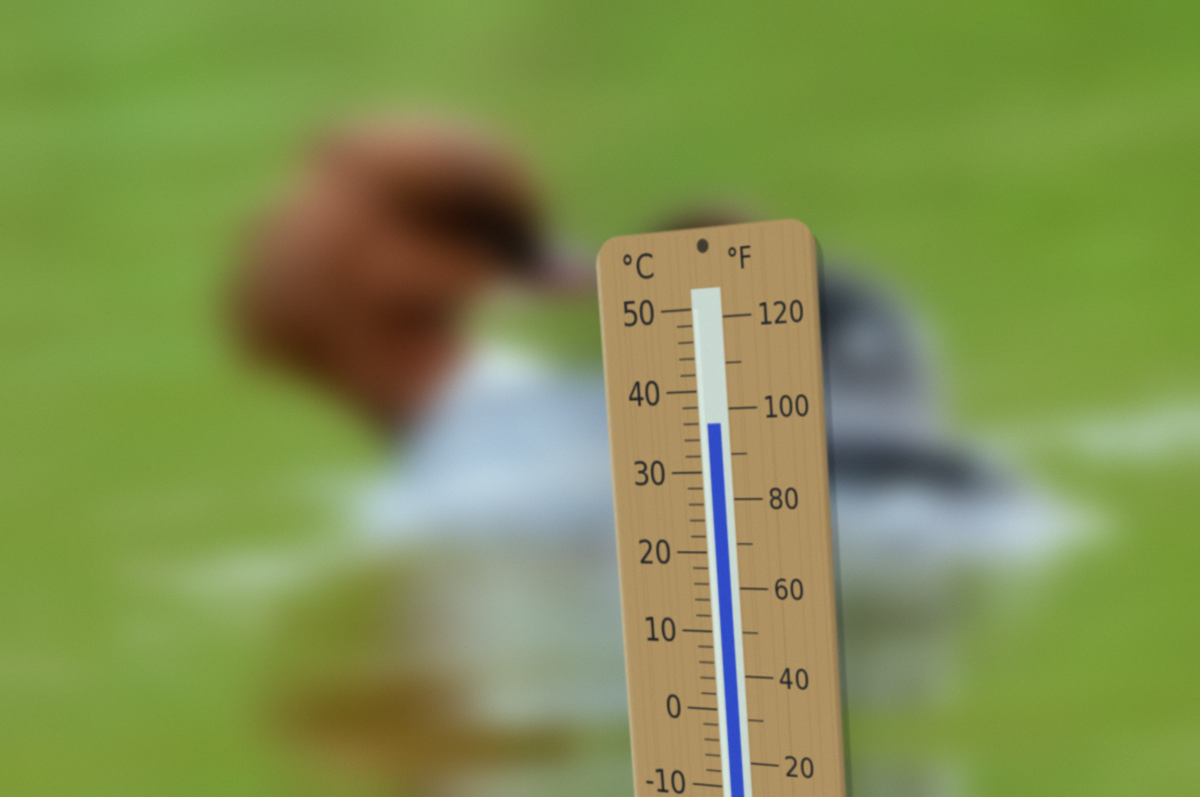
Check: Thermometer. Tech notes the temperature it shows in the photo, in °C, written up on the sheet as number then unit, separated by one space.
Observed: 36 °C
